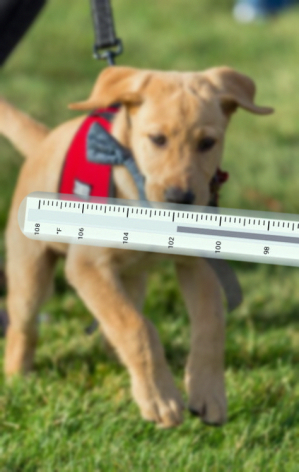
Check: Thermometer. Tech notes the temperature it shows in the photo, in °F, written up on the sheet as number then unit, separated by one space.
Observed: 101.8 °F
